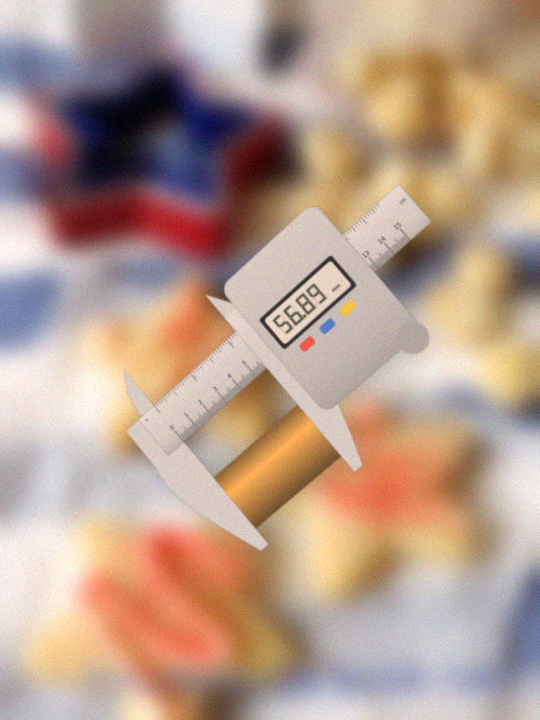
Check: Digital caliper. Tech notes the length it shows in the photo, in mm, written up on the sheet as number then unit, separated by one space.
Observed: 56.89 mm
